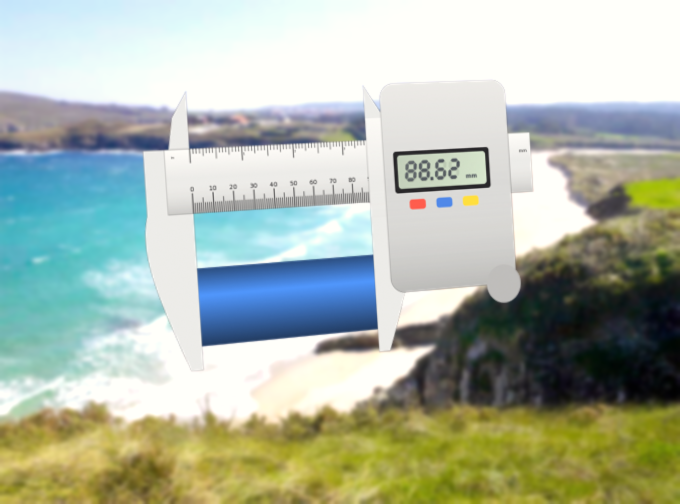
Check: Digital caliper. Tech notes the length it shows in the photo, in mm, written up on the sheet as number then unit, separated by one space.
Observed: 88.62 mm
